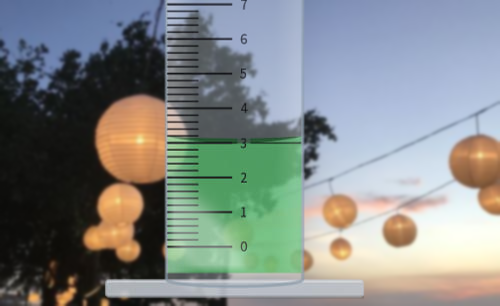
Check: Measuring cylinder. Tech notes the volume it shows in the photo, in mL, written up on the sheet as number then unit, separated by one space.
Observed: 3 mL
